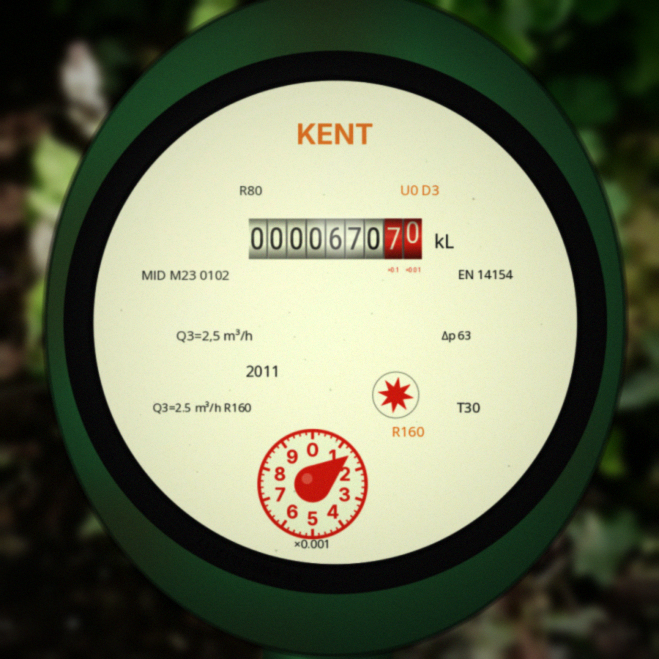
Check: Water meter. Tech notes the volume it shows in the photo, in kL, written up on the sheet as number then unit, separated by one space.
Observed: 670.701 kL
